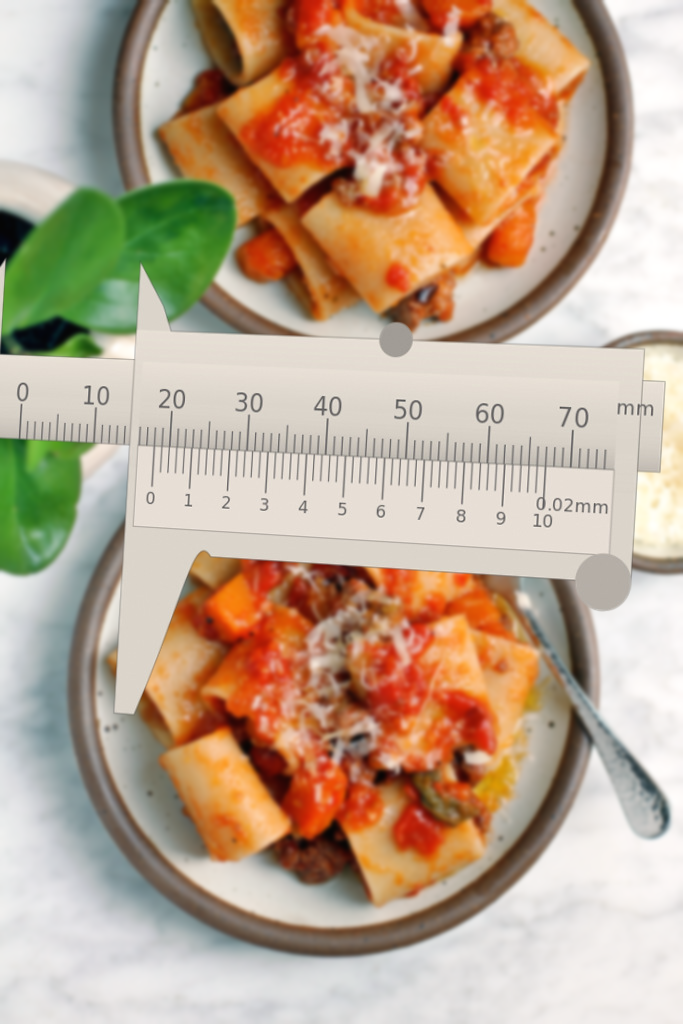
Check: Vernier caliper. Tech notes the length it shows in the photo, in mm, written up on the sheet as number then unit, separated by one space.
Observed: 18.0 mm
